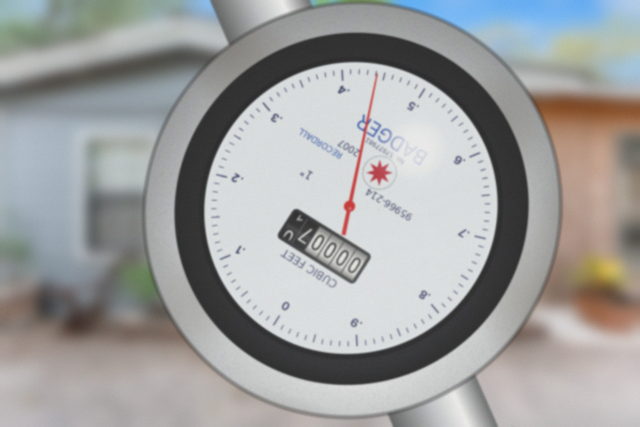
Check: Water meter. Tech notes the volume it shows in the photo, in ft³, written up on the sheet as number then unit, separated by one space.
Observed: 70.44 ft³
